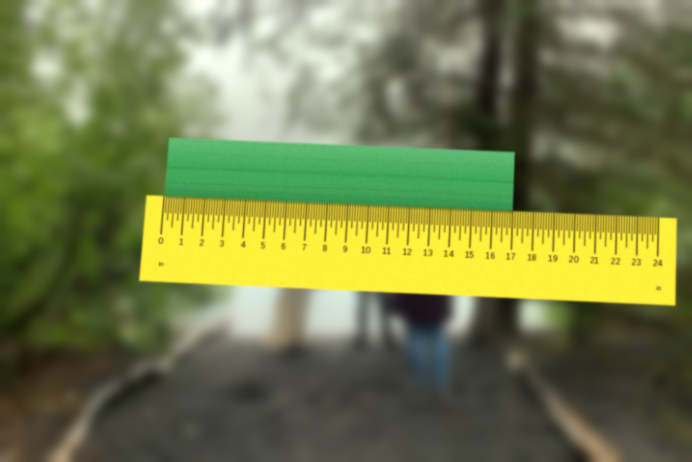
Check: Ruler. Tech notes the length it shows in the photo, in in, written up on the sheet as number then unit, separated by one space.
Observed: 17 in
